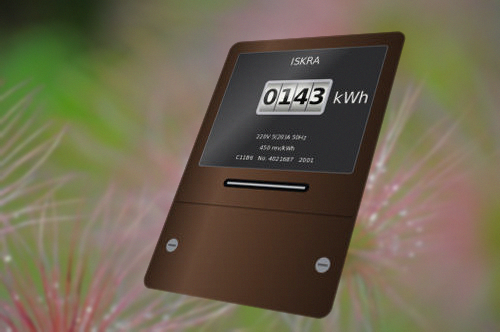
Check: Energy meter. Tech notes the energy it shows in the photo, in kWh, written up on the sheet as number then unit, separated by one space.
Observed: 143 kWh
